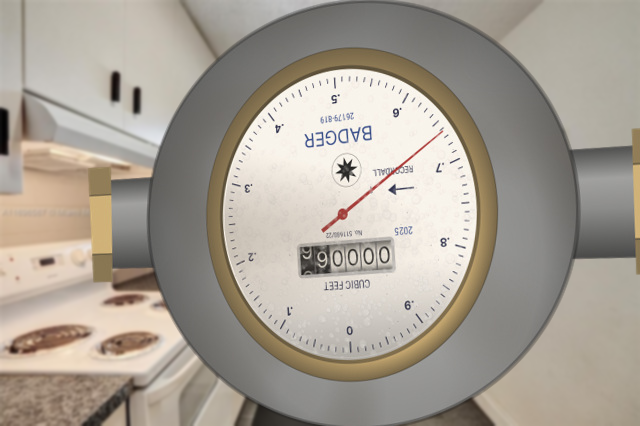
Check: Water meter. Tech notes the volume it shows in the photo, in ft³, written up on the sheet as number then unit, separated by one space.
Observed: 65.66 ft³
